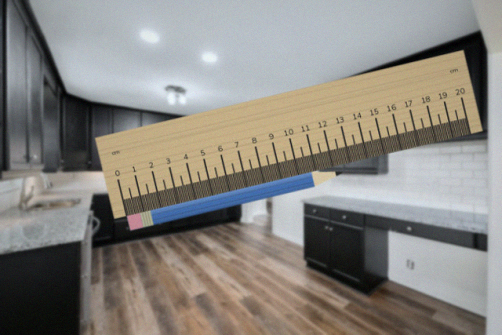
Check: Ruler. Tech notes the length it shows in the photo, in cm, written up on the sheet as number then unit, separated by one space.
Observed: 12.5 cm
